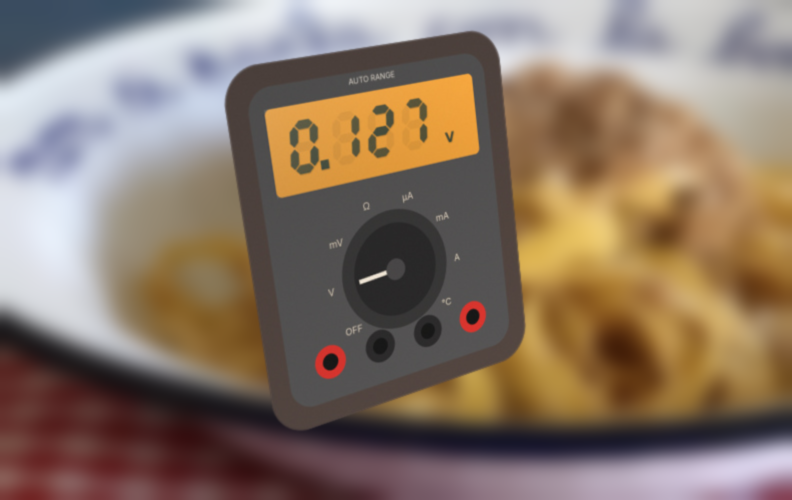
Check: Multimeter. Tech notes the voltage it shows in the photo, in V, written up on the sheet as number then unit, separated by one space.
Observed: 0.127 V
